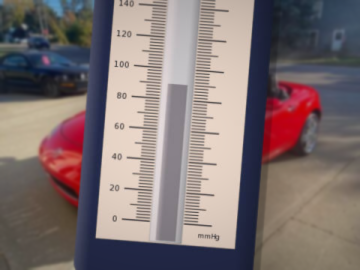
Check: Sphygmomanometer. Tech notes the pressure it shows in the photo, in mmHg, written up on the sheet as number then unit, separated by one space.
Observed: 90 mmHg
